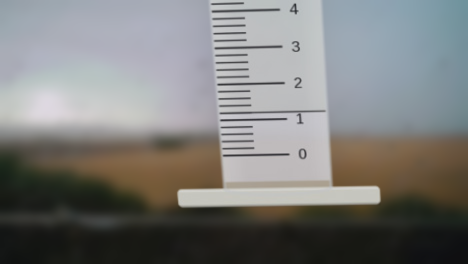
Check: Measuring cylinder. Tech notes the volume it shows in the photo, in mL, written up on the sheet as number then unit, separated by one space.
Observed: 1.2 mL
